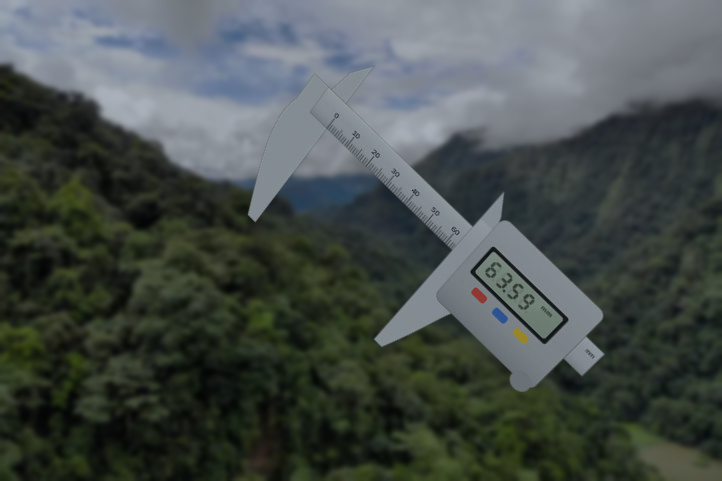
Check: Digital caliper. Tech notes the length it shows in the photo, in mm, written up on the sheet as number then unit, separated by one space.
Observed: 63.59 mm
